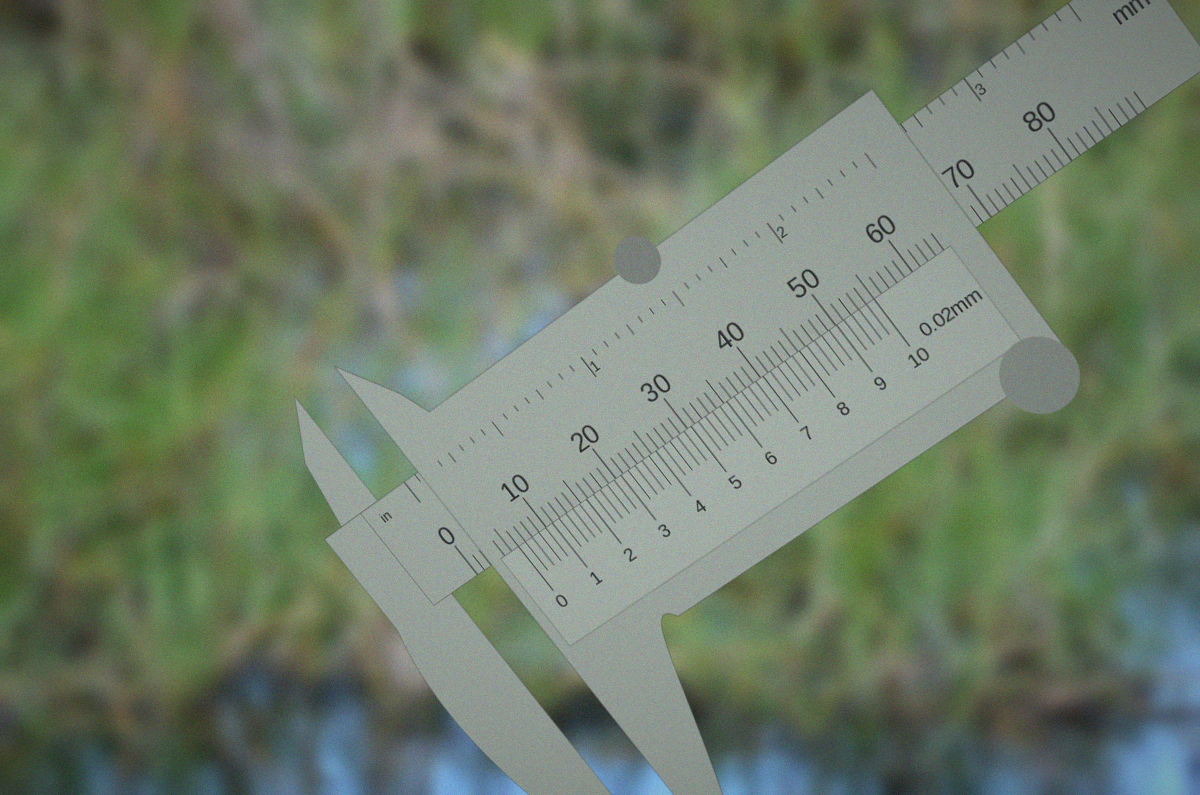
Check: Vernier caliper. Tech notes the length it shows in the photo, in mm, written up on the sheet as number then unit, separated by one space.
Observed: 6.0 mm
